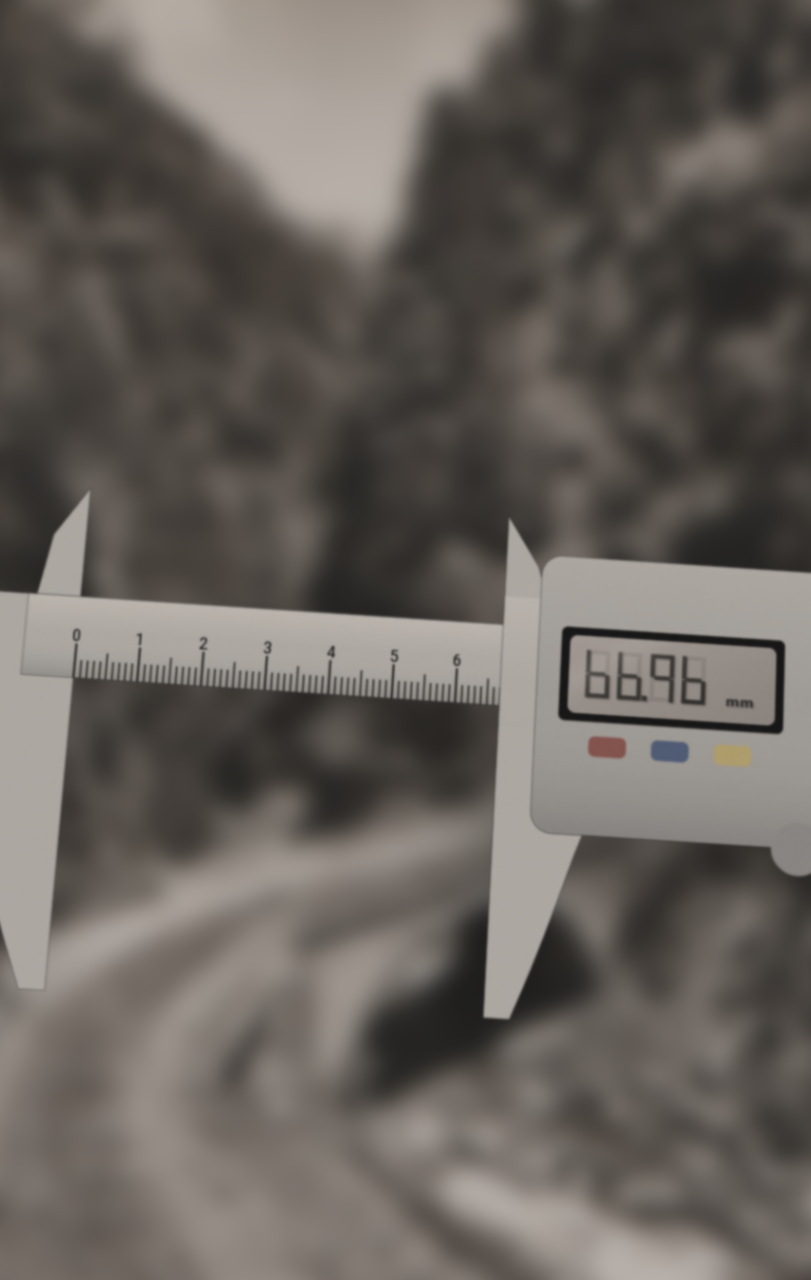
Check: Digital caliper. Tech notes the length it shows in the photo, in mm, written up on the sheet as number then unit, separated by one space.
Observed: 66.96 mm
